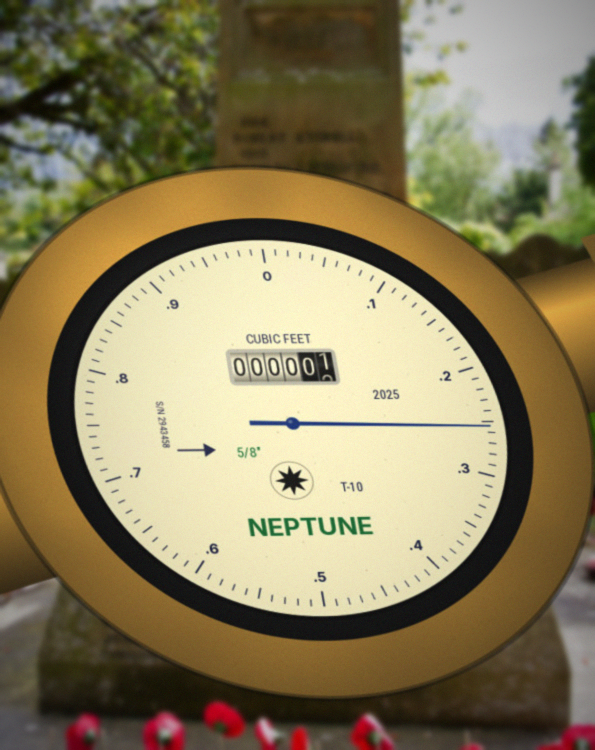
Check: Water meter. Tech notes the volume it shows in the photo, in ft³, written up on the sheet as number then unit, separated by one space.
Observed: 1.25 ft³
